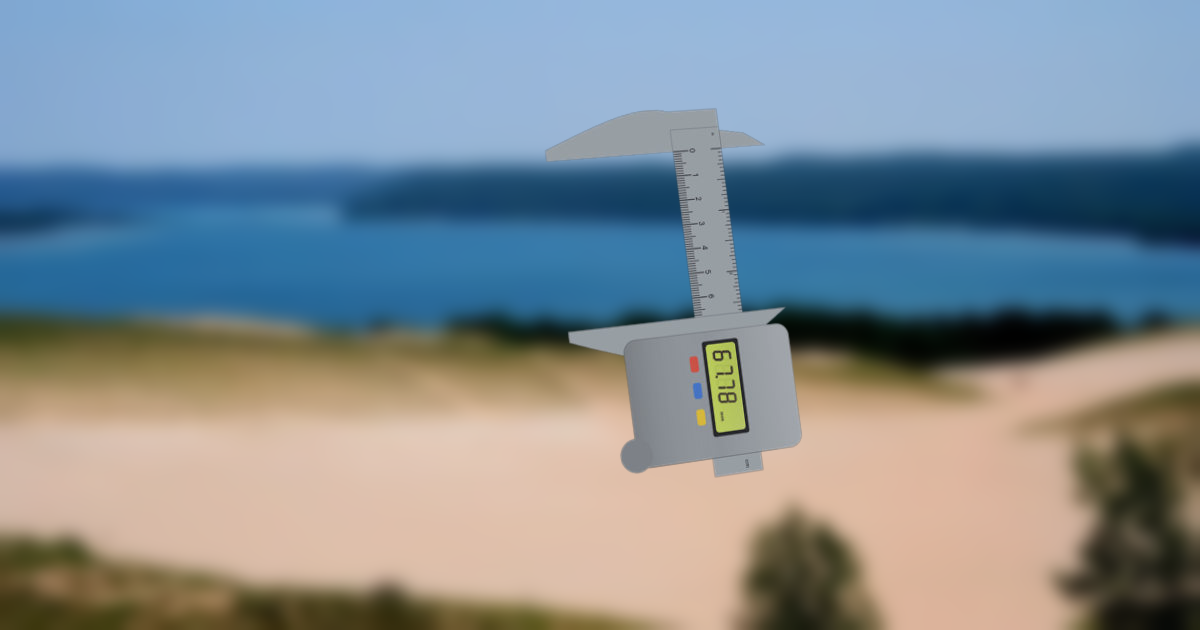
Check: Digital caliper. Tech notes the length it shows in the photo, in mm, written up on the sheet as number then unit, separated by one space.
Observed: 67.78 mm
